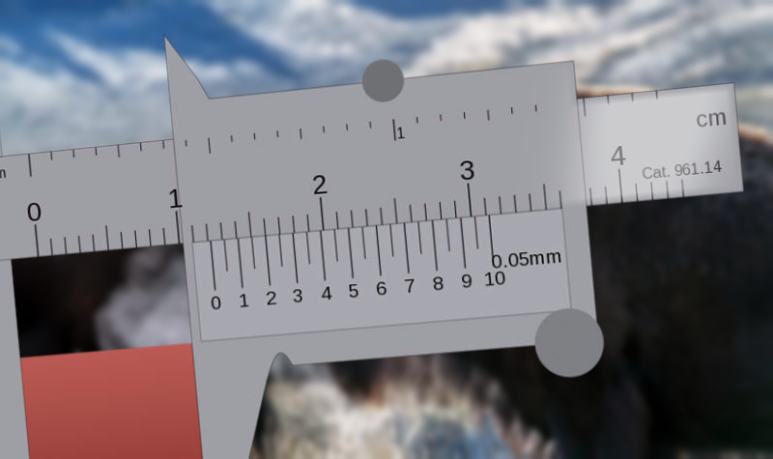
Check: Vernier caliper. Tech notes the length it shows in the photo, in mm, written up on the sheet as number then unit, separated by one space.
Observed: 12.2 mm
